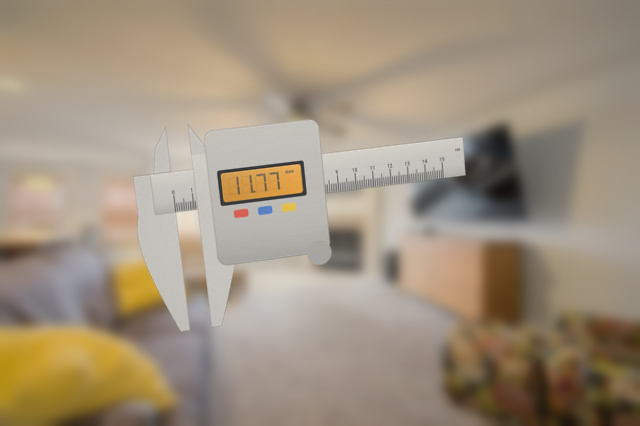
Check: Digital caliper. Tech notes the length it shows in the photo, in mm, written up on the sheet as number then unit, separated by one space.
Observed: 11.77 mm
